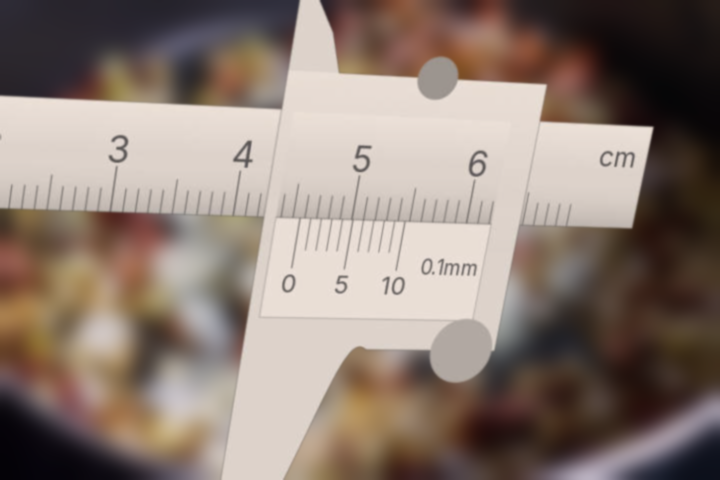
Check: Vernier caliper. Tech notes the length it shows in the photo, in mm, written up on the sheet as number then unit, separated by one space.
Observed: 45.6 mm
